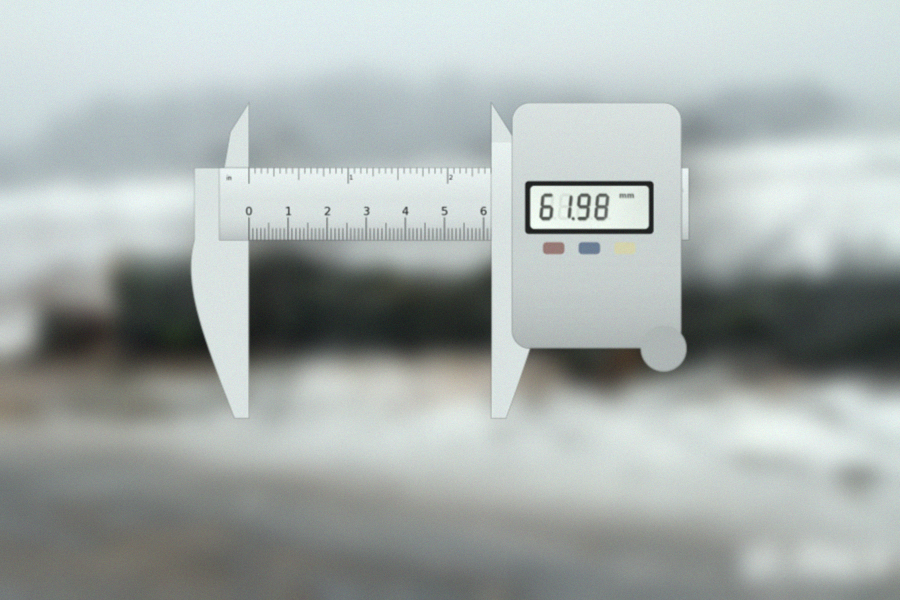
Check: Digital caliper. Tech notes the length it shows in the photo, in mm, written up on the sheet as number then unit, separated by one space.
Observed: 61.98 mm
